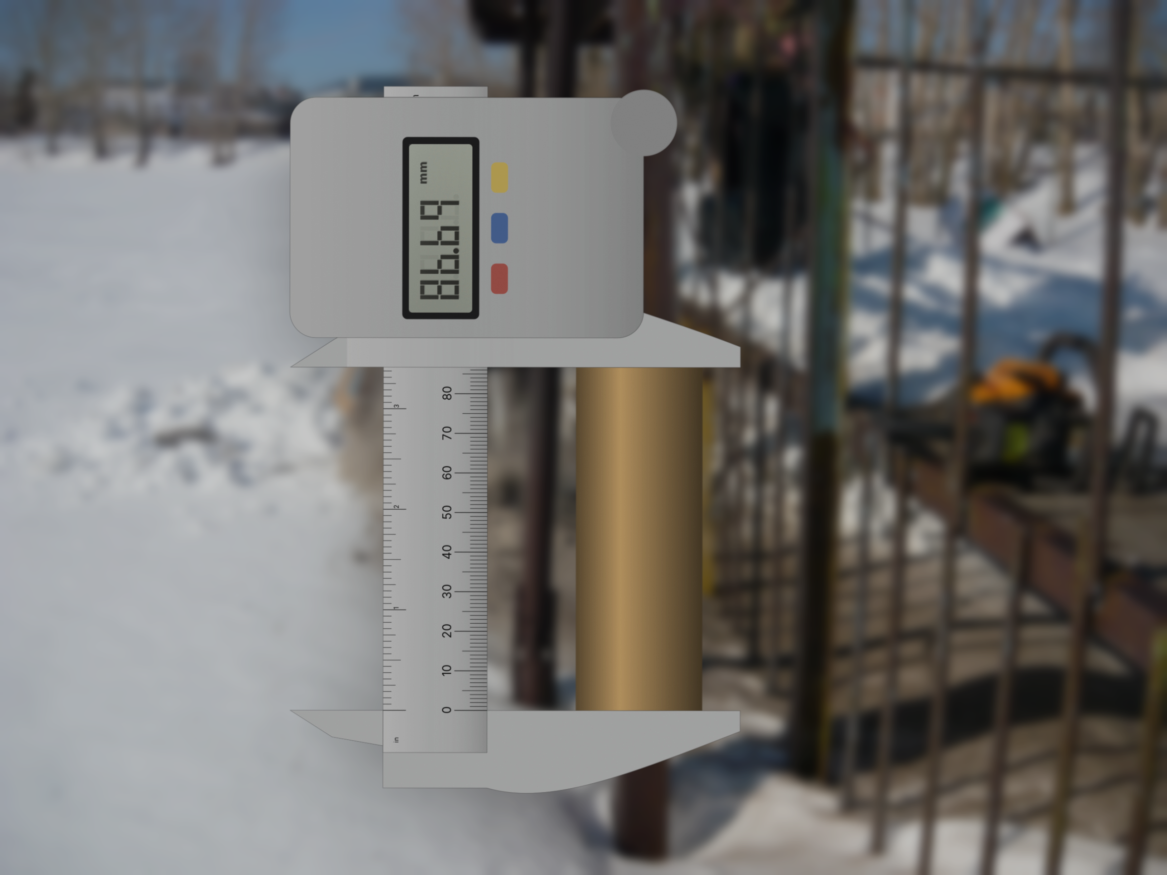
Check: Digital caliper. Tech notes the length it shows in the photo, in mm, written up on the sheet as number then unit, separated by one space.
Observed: 86.69 mm
